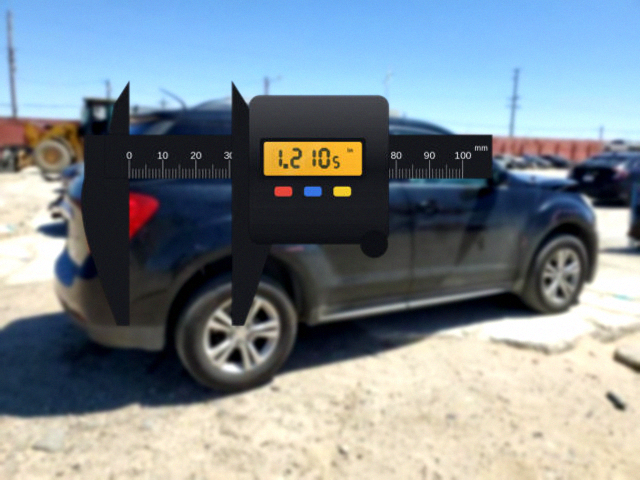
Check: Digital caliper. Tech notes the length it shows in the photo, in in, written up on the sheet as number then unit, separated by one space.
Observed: 1.2105 in
